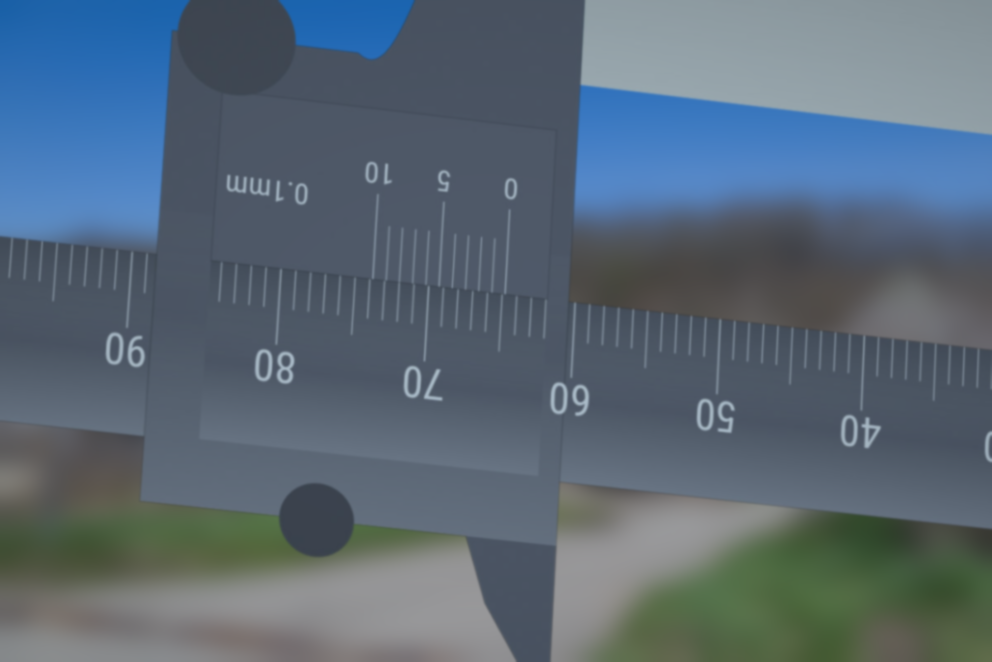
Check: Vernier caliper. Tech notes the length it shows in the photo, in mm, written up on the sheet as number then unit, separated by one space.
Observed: 64.8 mm
